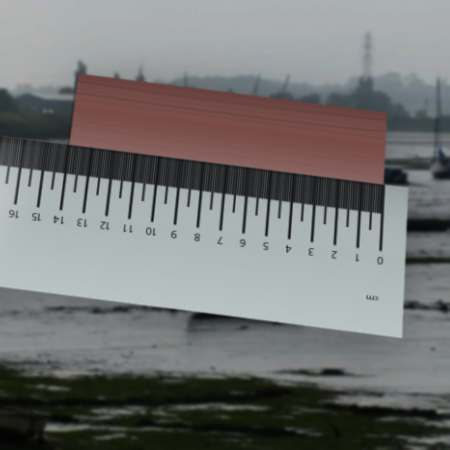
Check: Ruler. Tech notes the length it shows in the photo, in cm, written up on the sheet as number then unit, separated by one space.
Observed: 14 cm
